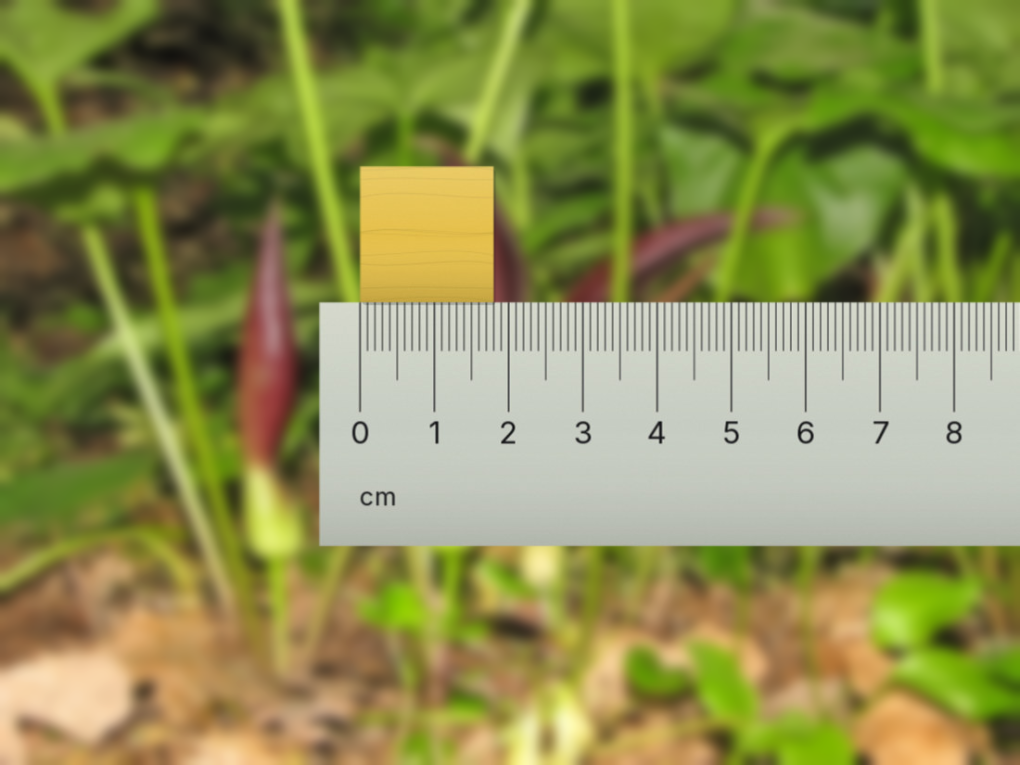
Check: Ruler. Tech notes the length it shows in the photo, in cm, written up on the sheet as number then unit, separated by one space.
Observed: 1.8 cm
